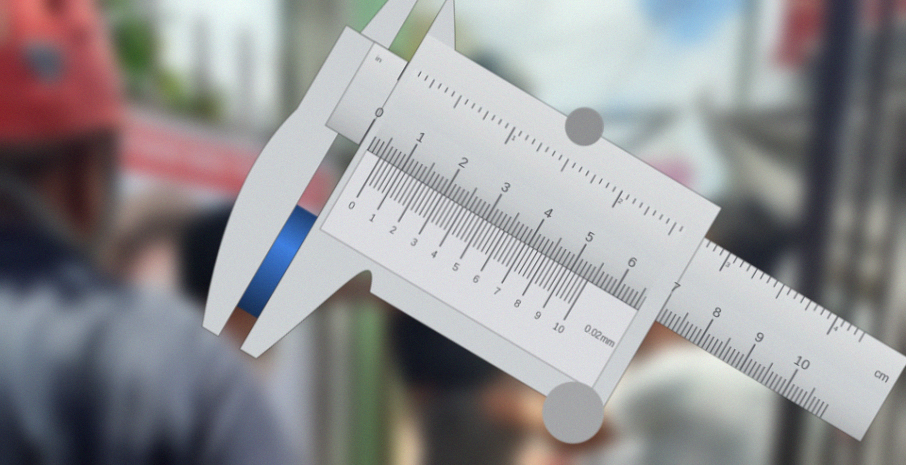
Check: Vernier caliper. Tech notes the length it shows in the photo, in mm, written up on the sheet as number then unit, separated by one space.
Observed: 5.0 mm
